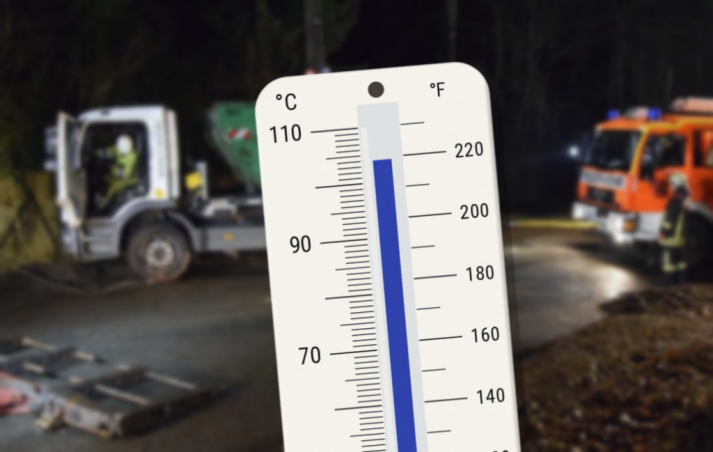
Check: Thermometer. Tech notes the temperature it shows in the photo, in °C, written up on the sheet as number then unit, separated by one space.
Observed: 104 °C
